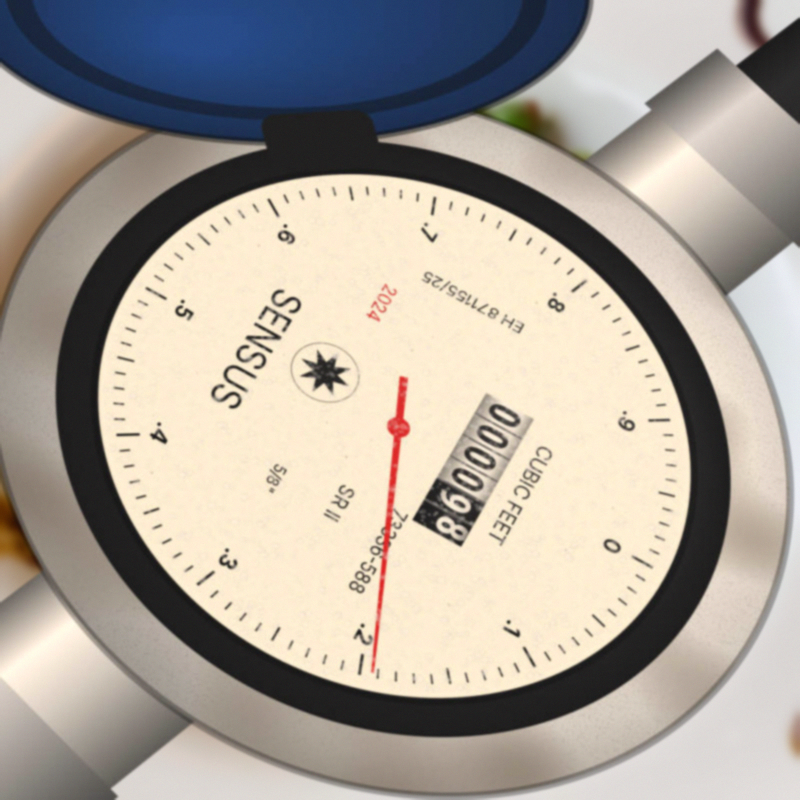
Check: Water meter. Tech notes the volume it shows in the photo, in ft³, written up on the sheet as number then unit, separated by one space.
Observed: 98.19 ft³
